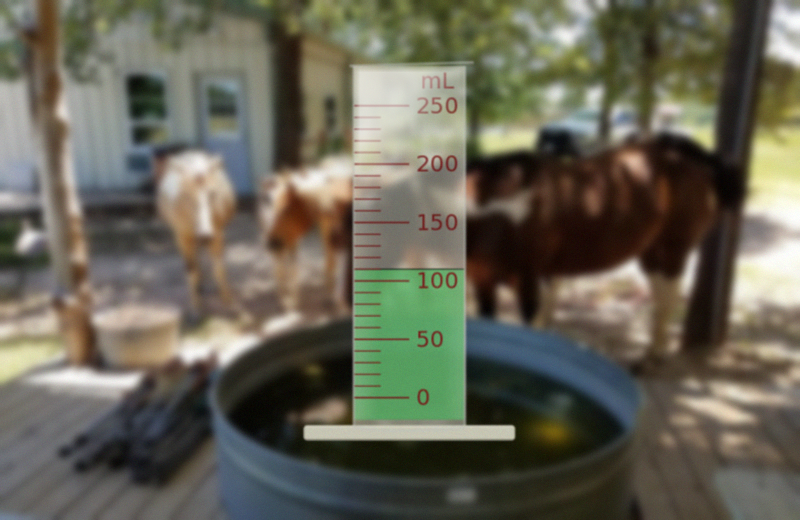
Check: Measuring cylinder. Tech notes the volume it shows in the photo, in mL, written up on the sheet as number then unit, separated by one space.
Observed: 110 mL
